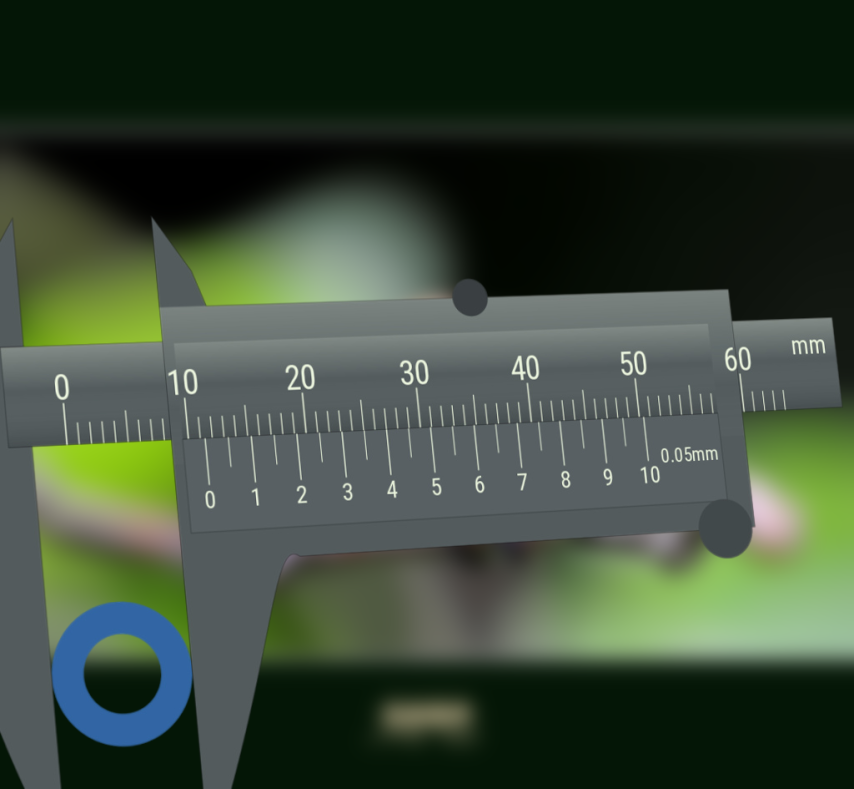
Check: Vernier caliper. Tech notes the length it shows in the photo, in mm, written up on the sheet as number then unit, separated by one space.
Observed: 11.4 mm
